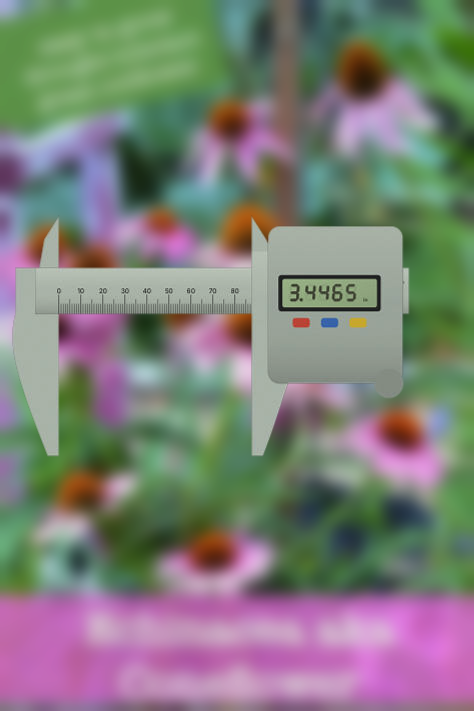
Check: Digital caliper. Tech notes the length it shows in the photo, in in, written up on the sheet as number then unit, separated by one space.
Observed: 3.4465 in
